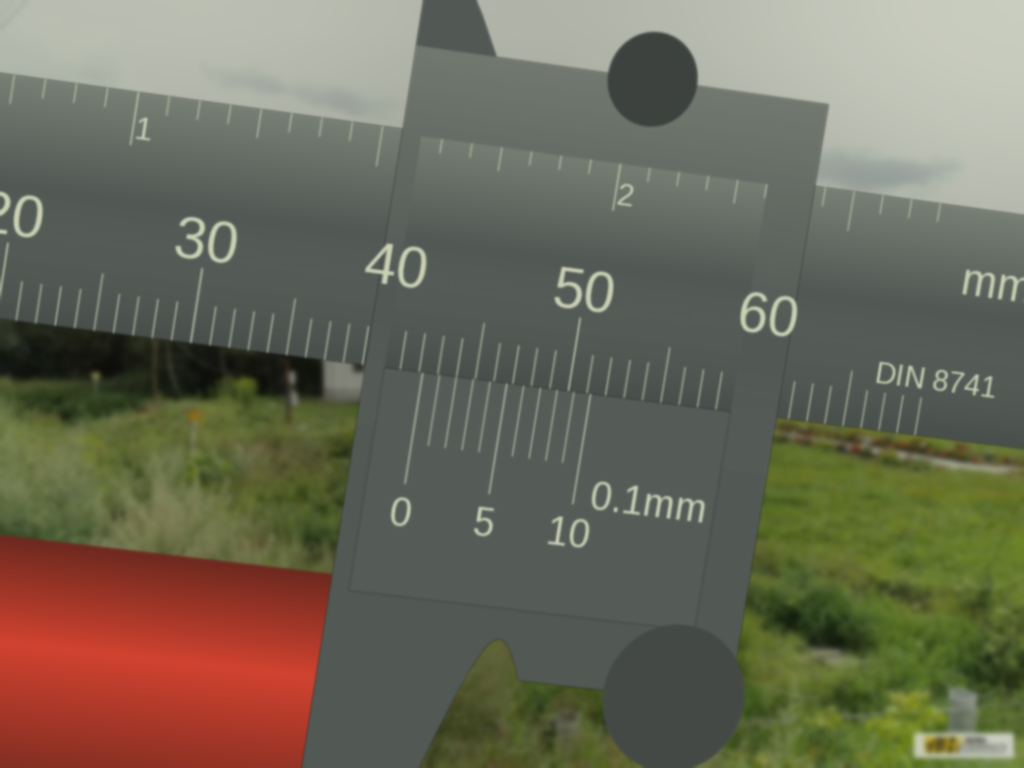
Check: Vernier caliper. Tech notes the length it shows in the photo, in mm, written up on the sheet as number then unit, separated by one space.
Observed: 42.2 mm
